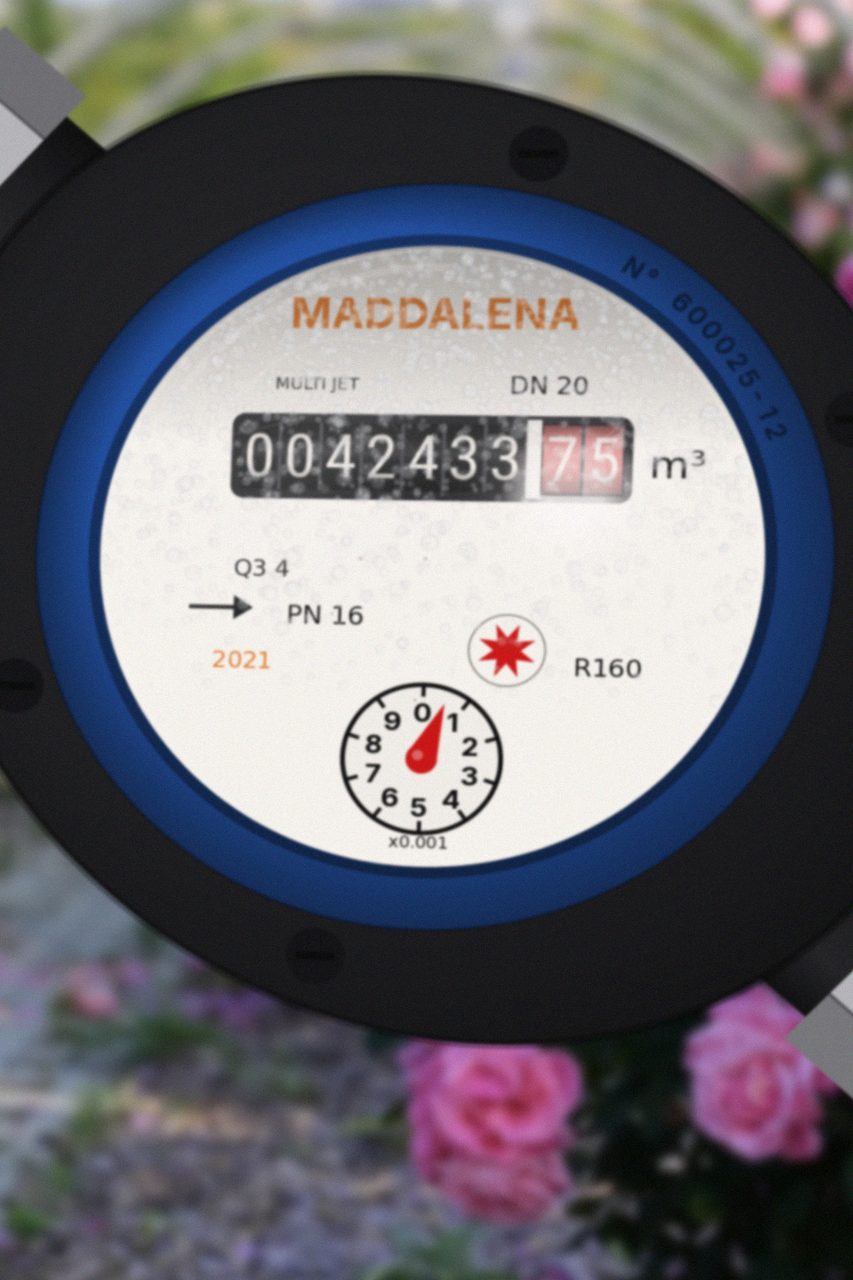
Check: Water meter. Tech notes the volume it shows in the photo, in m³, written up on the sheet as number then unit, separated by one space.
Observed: 42433.750 m³
